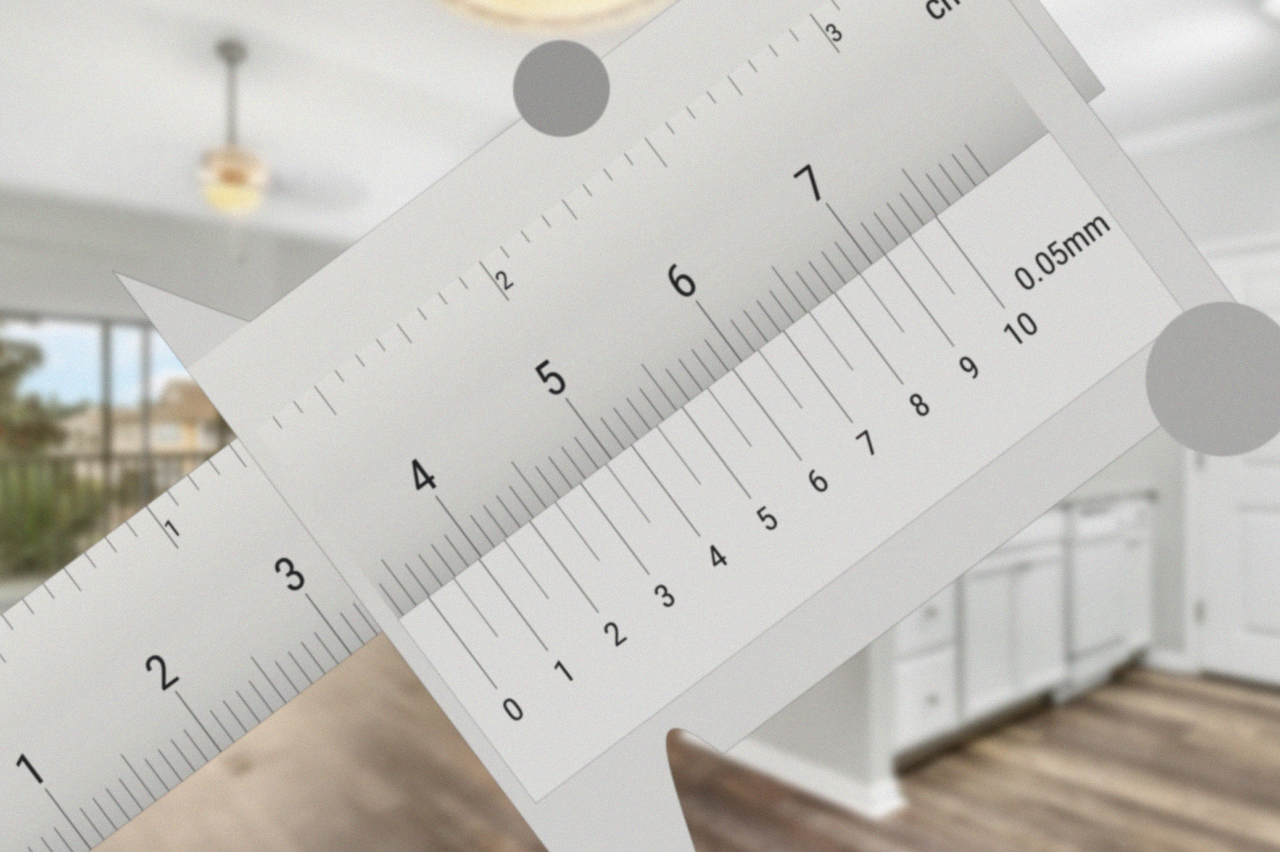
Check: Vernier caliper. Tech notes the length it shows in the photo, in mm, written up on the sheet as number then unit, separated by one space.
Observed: 35.9 mm
